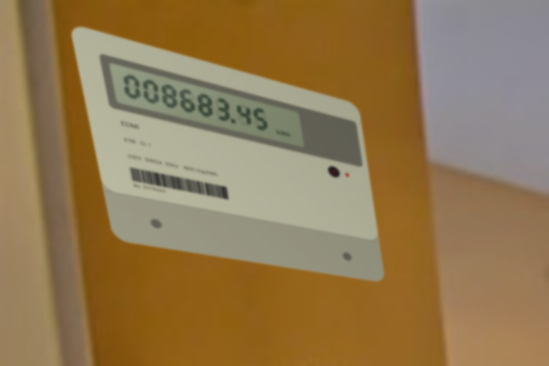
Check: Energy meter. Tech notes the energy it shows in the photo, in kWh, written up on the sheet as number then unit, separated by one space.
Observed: 8683.45 kWh
